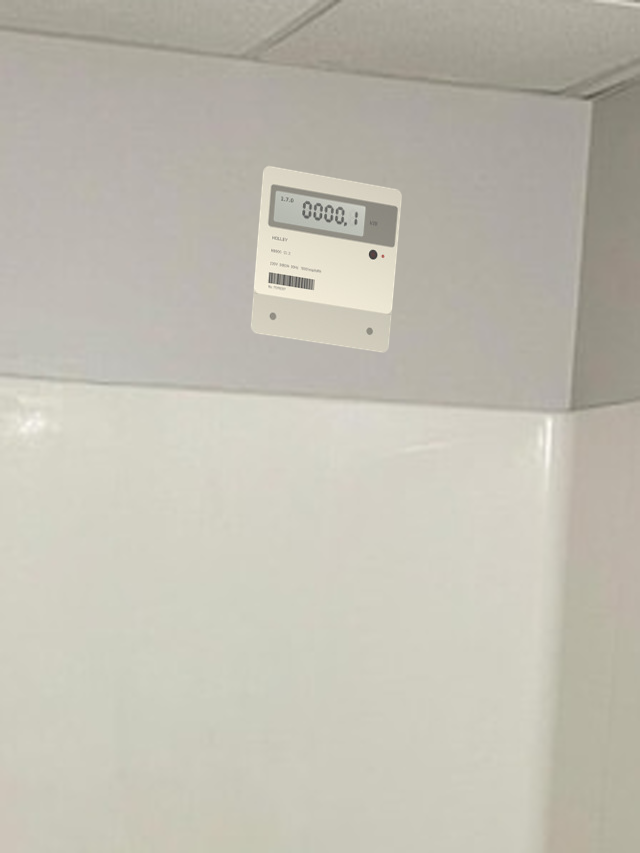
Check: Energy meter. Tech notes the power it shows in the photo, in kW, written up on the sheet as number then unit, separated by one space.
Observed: 0.1 kW
